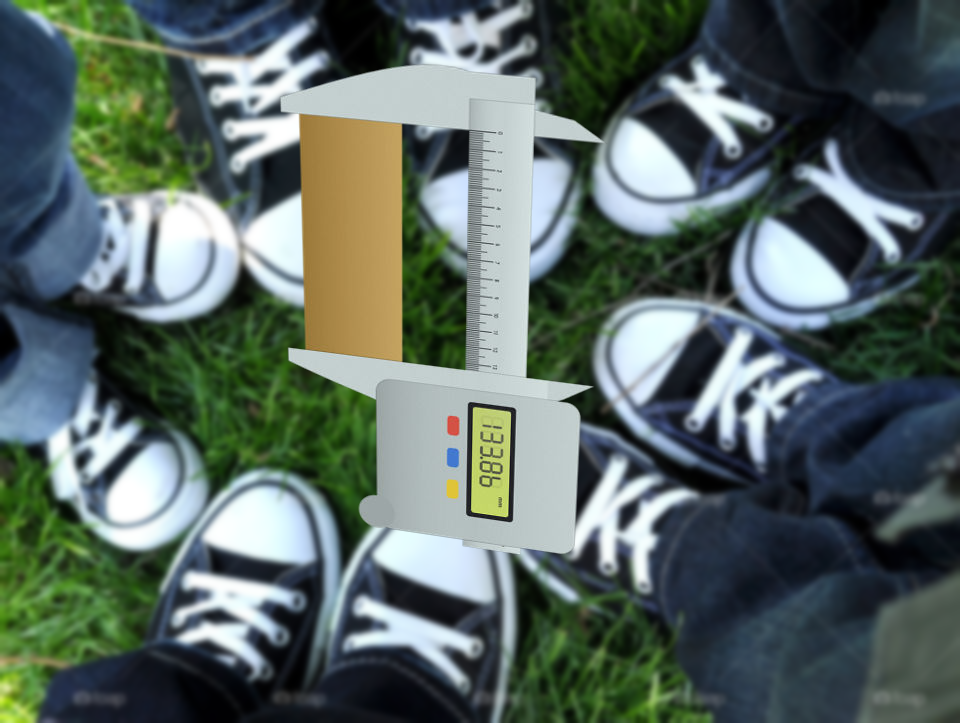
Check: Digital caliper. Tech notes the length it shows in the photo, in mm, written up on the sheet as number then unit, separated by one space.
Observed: 133.86 mm
